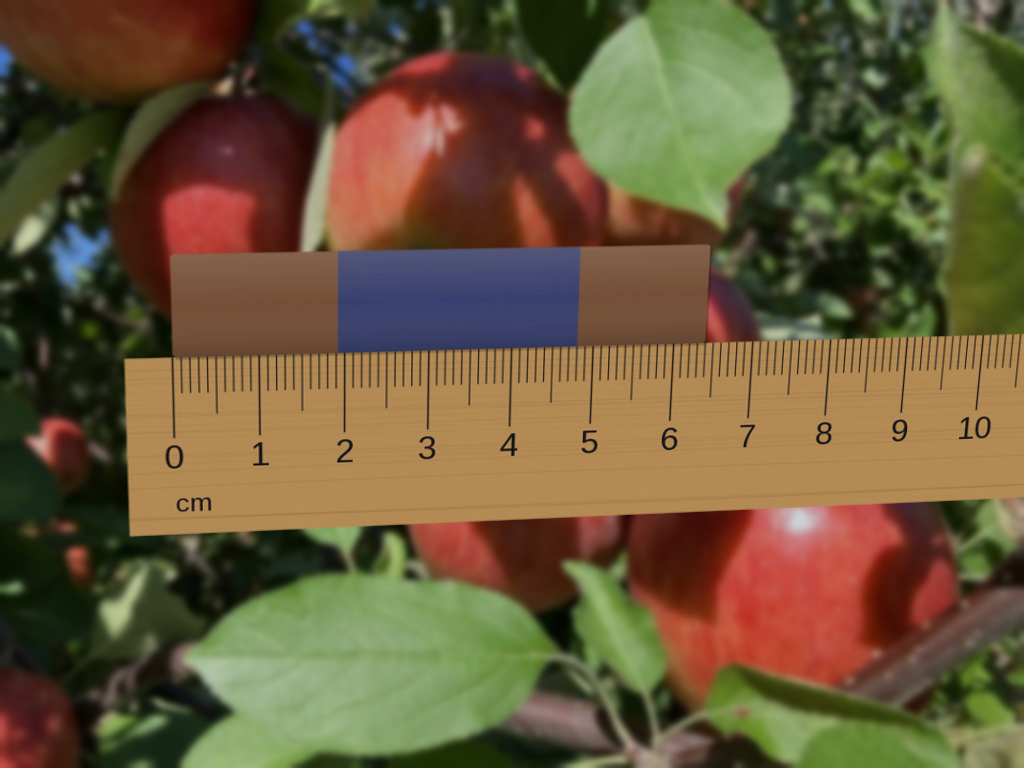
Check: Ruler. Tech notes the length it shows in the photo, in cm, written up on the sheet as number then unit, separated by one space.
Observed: 6.4 cm
